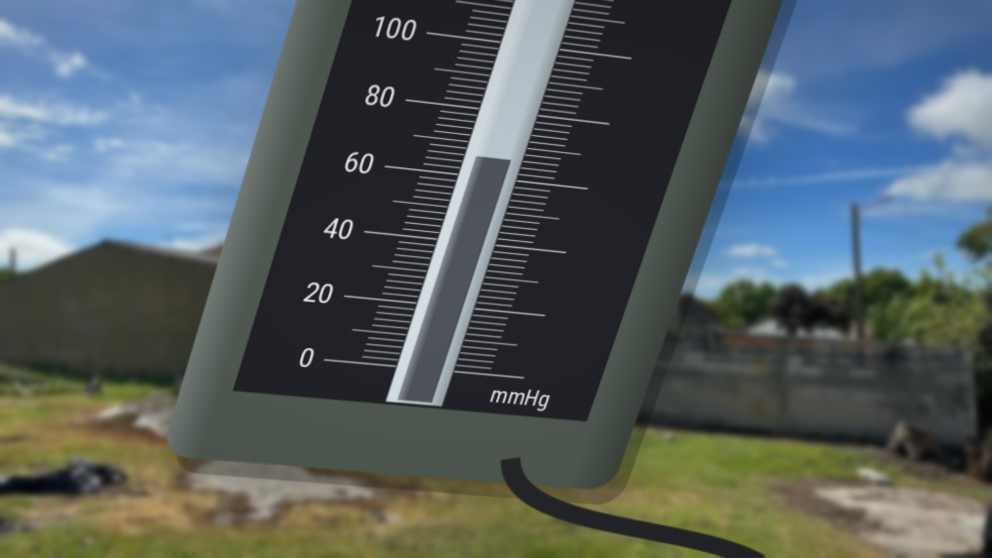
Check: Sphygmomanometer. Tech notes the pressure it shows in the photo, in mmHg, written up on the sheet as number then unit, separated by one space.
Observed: 66 mmHg
